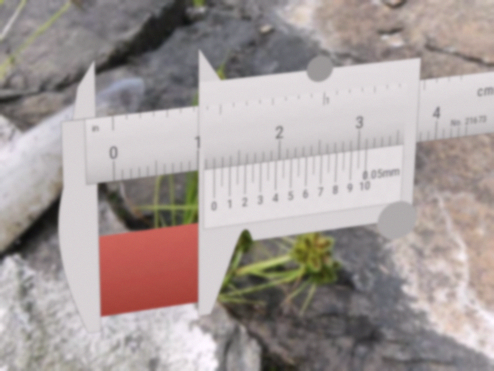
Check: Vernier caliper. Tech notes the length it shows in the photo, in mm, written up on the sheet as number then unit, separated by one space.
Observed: 12.0 mm
